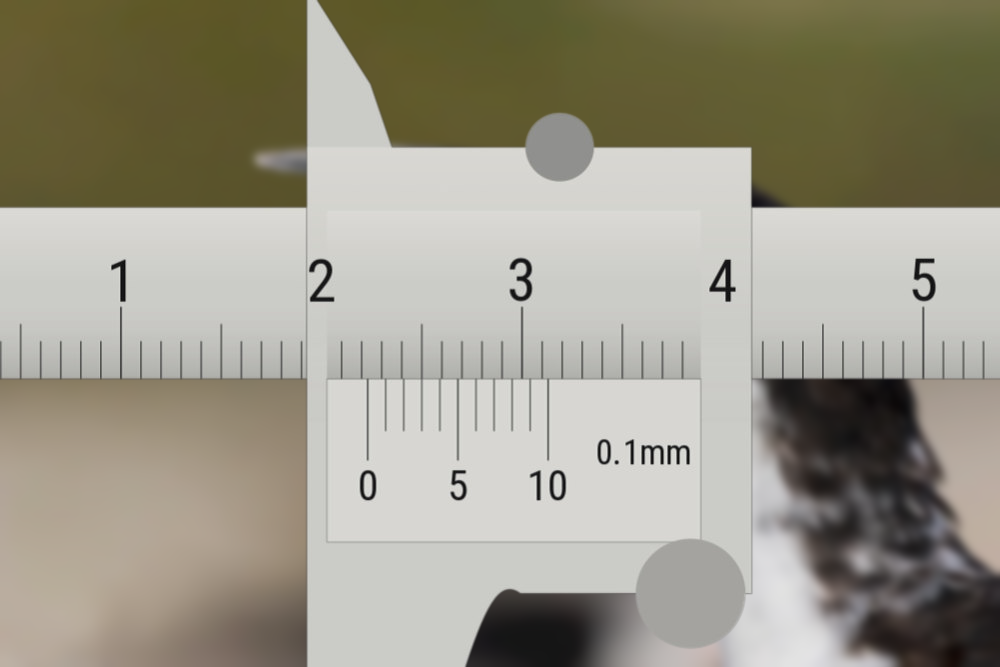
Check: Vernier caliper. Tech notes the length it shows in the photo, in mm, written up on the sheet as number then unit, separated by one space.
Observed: 22.3 mm
